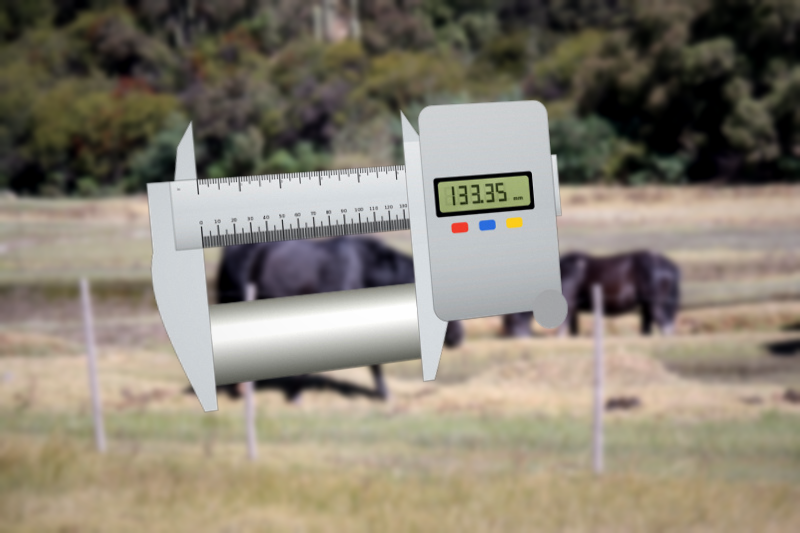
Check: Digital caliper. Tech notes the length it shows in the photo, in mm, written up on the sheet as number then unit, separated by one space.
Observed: 133.35 mm
